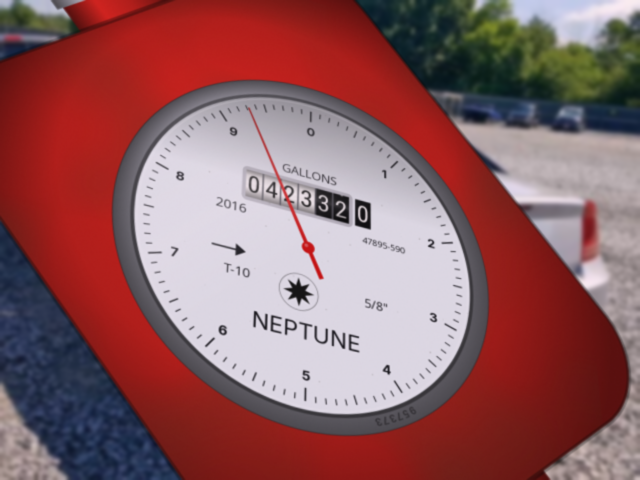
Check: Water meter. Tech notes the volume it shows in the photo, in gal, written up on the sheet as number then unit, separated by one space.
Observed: 423319.3 gal
